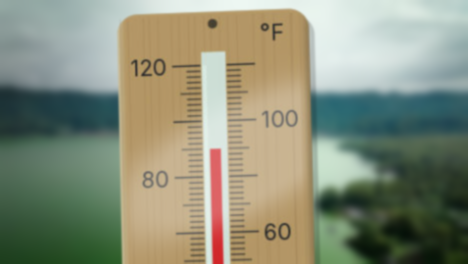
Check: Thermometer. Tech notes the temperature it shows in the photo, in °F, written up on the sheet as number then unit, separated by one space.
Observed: 90 °F
